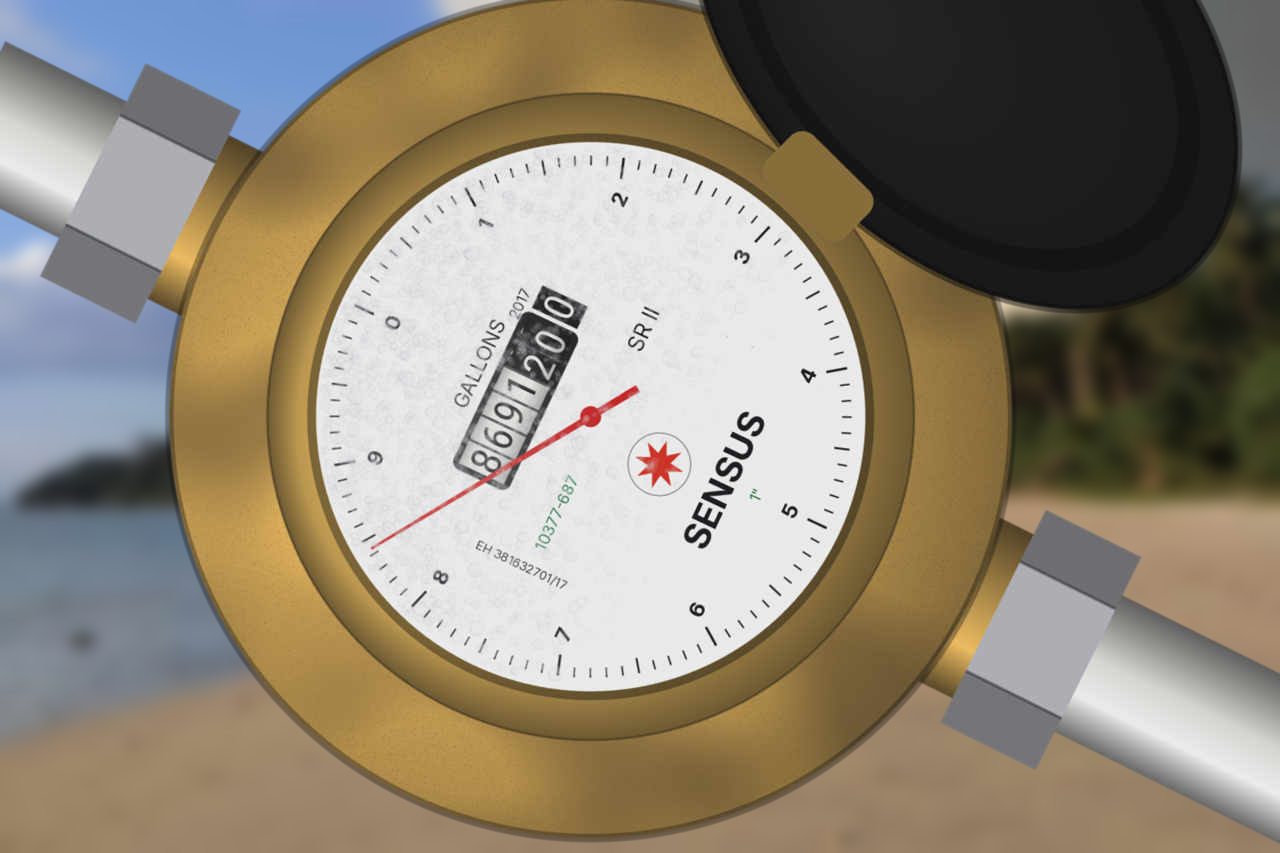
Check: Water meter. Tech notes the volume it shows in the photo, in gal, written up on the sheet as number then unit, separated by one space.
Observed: 8691198.4 gal
